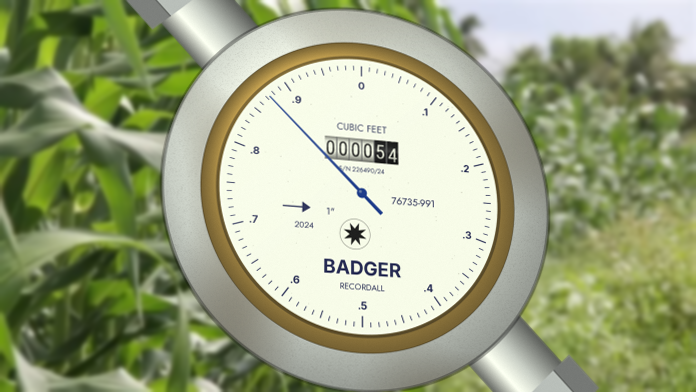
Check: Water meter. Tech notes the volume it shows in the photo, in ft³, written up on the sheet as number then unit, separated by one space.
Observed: 53.87 ft³
